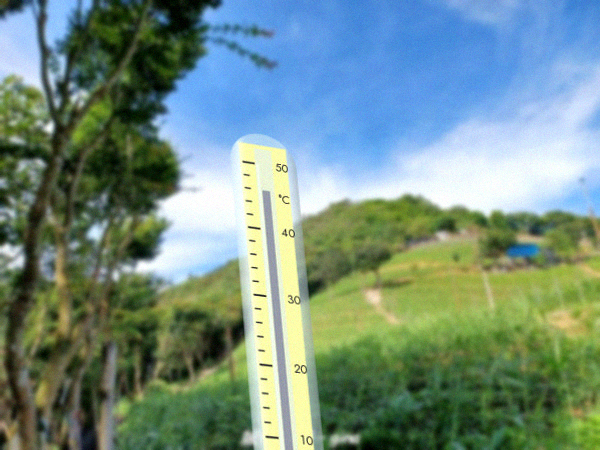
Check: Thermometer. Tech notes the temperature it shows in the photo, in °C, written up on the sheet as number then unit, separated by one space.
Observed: 46 °C
